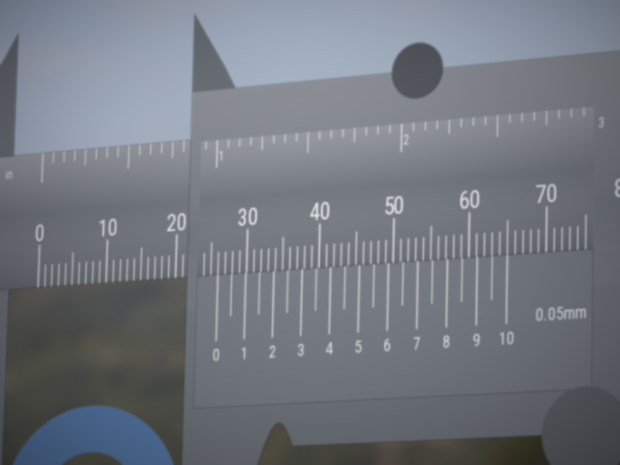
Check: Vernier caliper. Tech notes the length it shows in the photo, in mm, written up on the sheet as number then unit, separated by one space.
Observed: 26.0 mm
